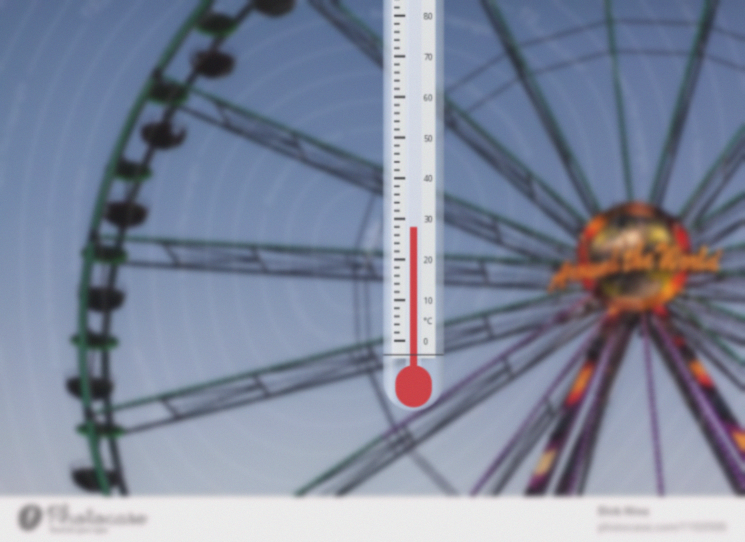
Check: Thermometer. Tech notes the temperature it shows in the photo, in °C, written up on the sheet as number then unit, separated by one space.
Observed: 28 °C
